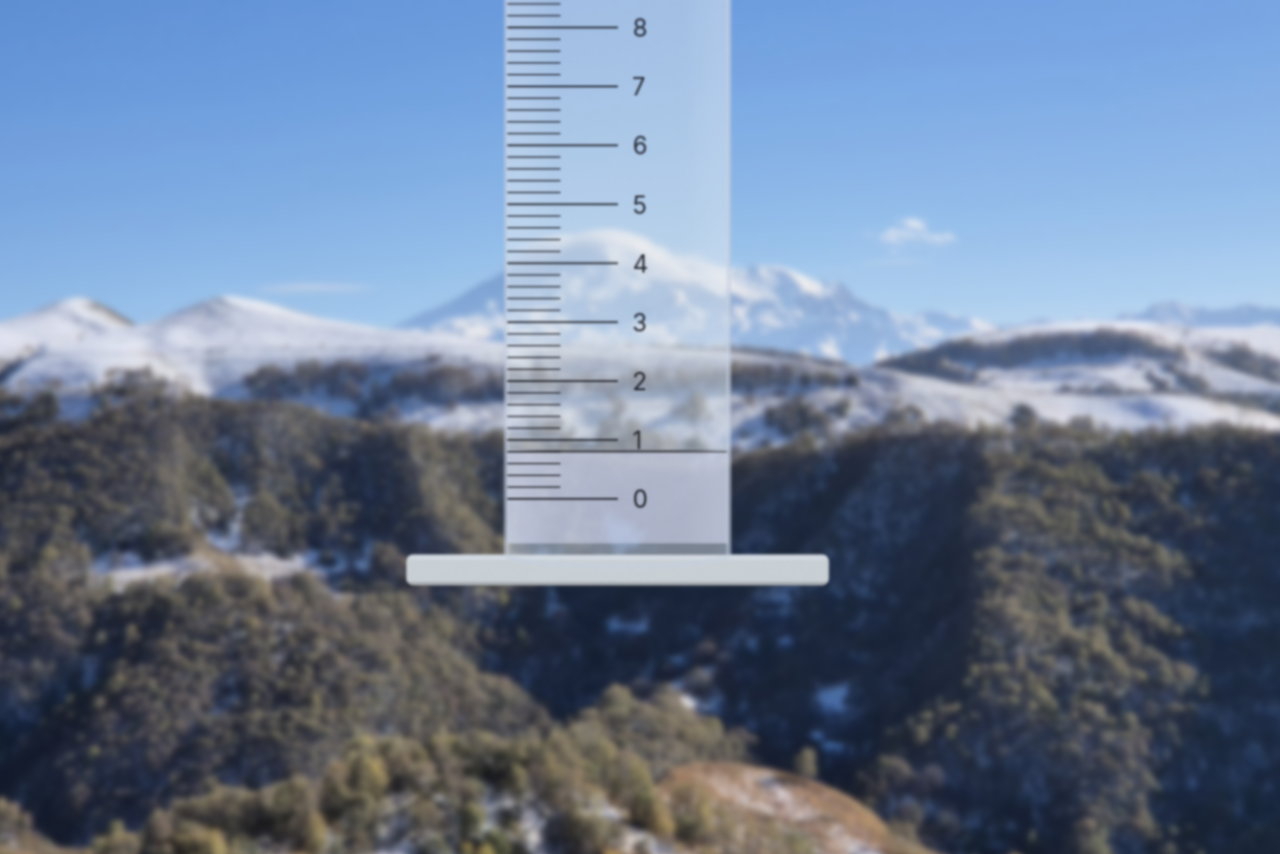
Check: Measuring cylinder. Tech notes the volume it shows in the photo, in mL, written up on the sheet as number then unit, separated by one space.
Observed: 0.8 mL
